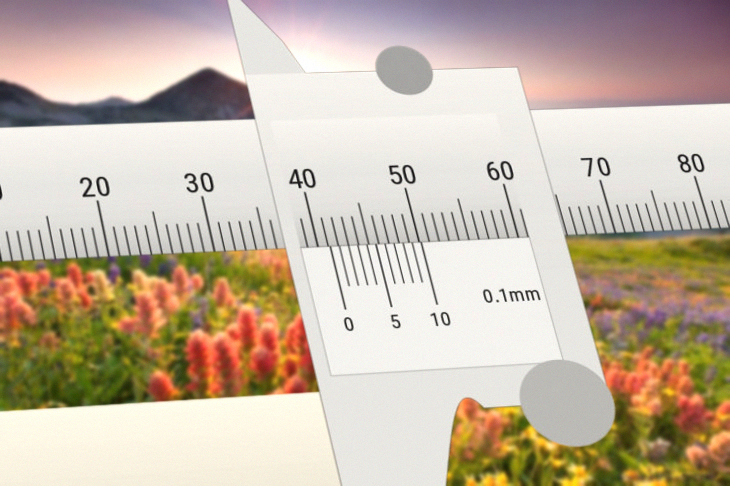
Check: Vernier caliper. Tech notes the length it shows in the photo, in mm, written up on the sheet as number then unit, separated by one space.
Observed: 41.2 mm
